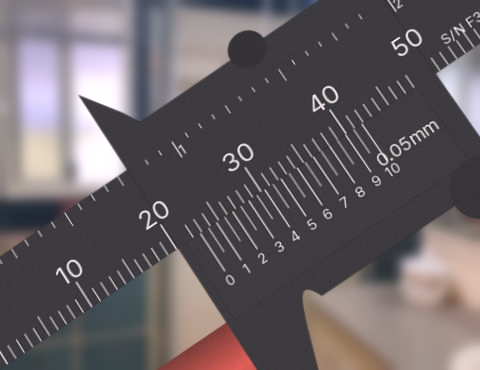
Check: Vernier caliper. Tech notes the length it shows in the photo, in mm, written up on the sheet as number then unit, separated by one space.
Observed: 22.8 mm
